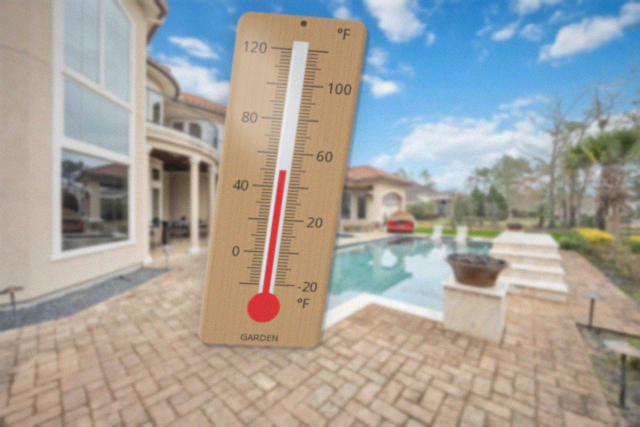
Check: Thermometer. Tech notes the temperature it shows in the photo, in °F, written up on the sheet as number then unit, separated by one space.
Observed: 50 °F
